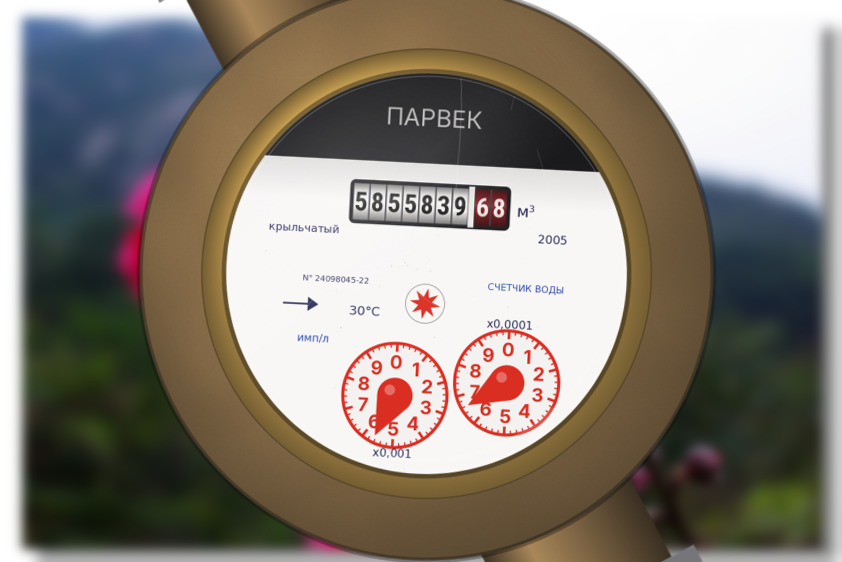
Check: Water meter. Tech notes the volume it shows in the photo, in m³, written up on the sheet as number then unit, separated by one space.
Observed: 5855839.6856 m³
